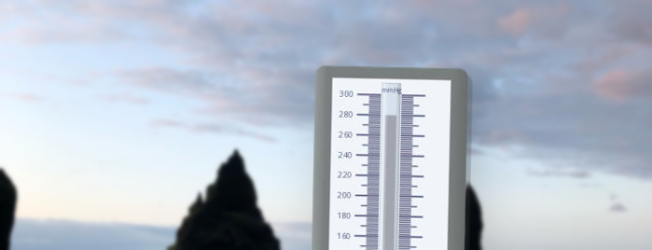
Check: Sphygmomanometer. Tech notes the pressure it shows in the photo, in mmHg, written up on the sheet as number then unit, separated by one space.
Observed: 280 mmHg
